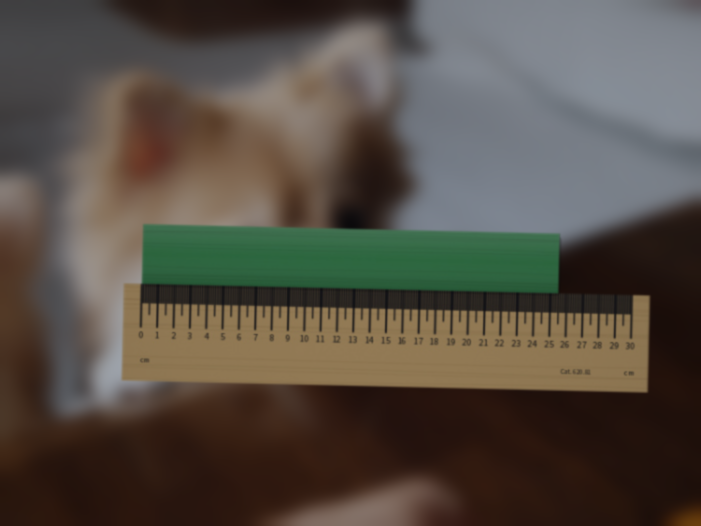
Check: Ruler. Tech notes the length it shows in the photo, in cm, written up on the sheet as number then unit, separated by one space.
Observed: 25.5 cm
